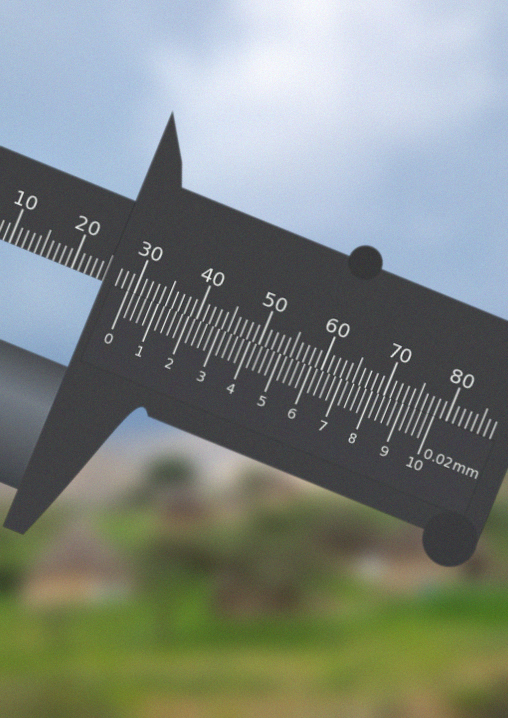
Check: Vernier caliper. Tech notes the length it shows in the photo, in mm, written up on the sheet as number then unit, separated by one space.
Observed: 29.0 mm
